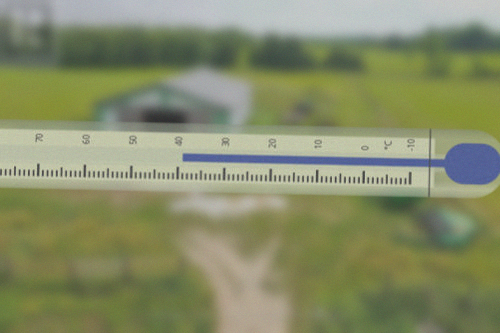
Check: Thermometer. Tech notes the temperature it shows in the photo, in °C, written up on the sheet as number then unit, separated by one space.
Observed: 39 °C
